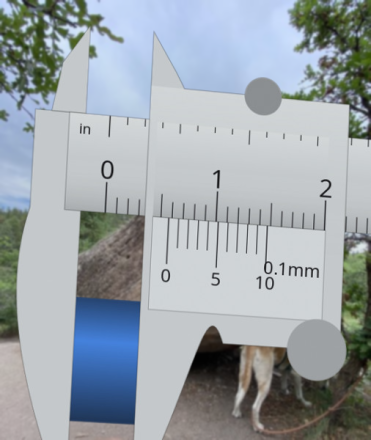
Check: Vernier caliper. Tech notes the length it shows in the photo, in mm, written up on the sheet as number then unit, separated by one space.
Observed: 5.7 mm
